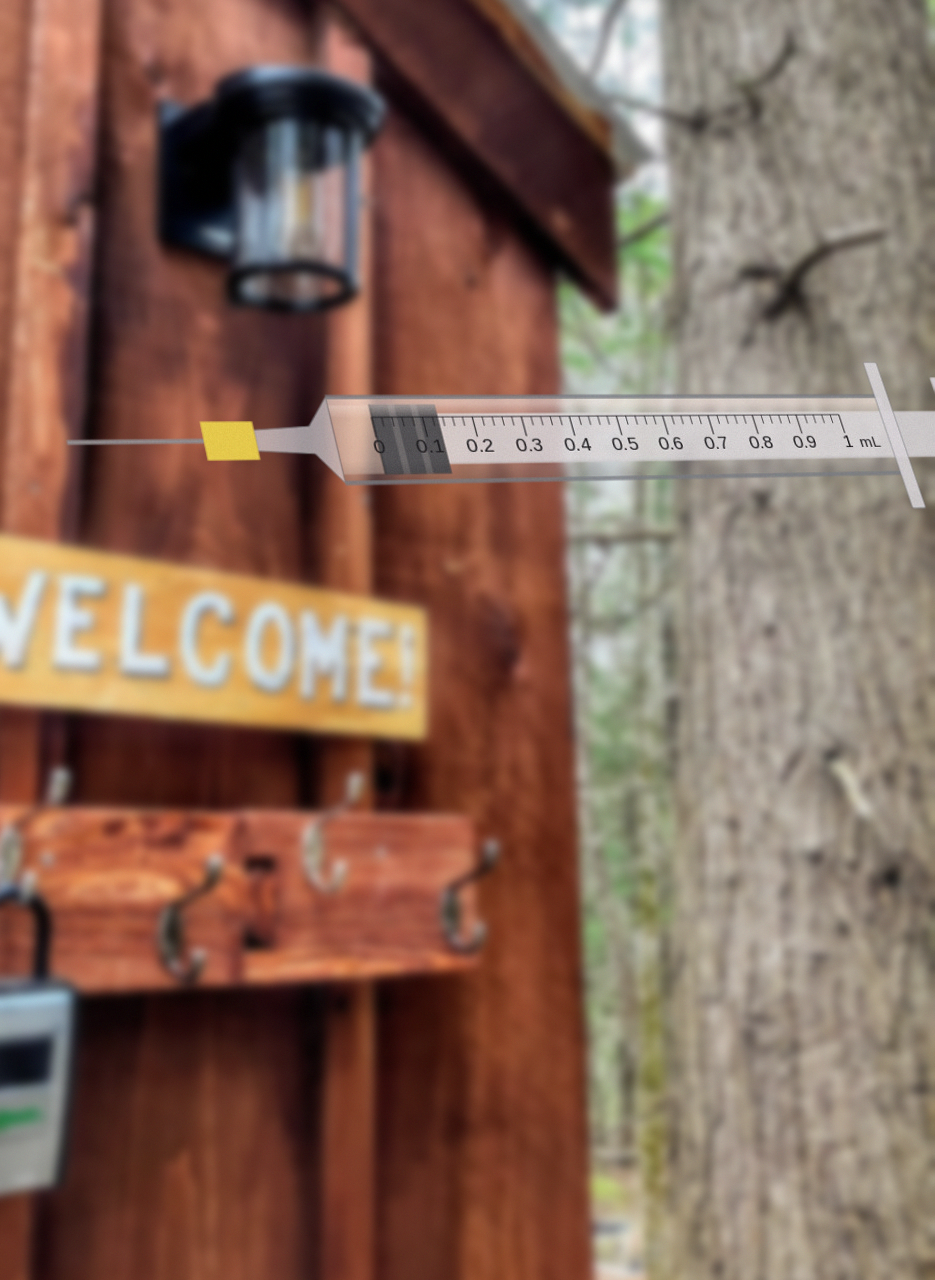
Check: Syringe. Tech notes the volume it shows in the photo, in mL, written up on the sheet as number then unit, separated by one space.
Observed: 0 mL
